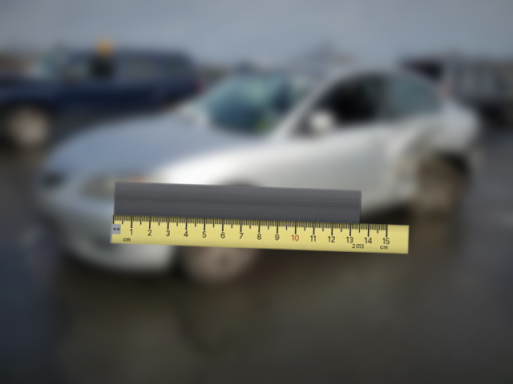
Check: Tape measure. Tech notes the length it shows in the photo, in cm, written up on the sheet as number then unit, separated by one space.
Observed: 13.5 cm
